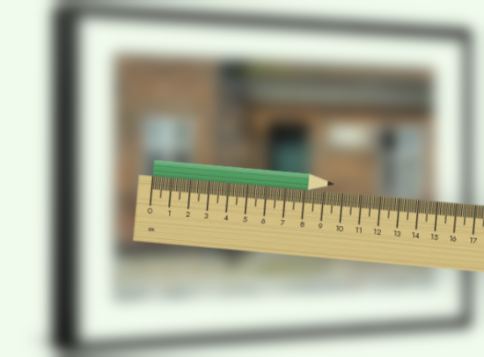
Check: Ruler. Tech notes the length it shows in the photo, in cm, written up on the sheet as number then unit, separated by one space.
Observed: 9.5 cm
